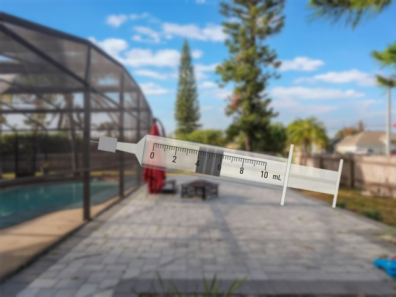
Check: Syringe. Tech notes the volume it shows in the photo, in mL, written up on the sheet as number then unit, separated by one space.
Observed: 4 mL
